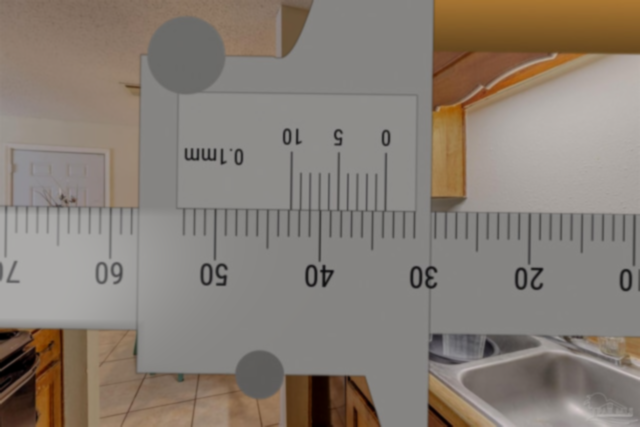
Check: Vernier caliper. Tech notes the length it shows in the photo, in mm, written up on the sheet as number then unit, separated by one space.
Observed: 33.8 mm
